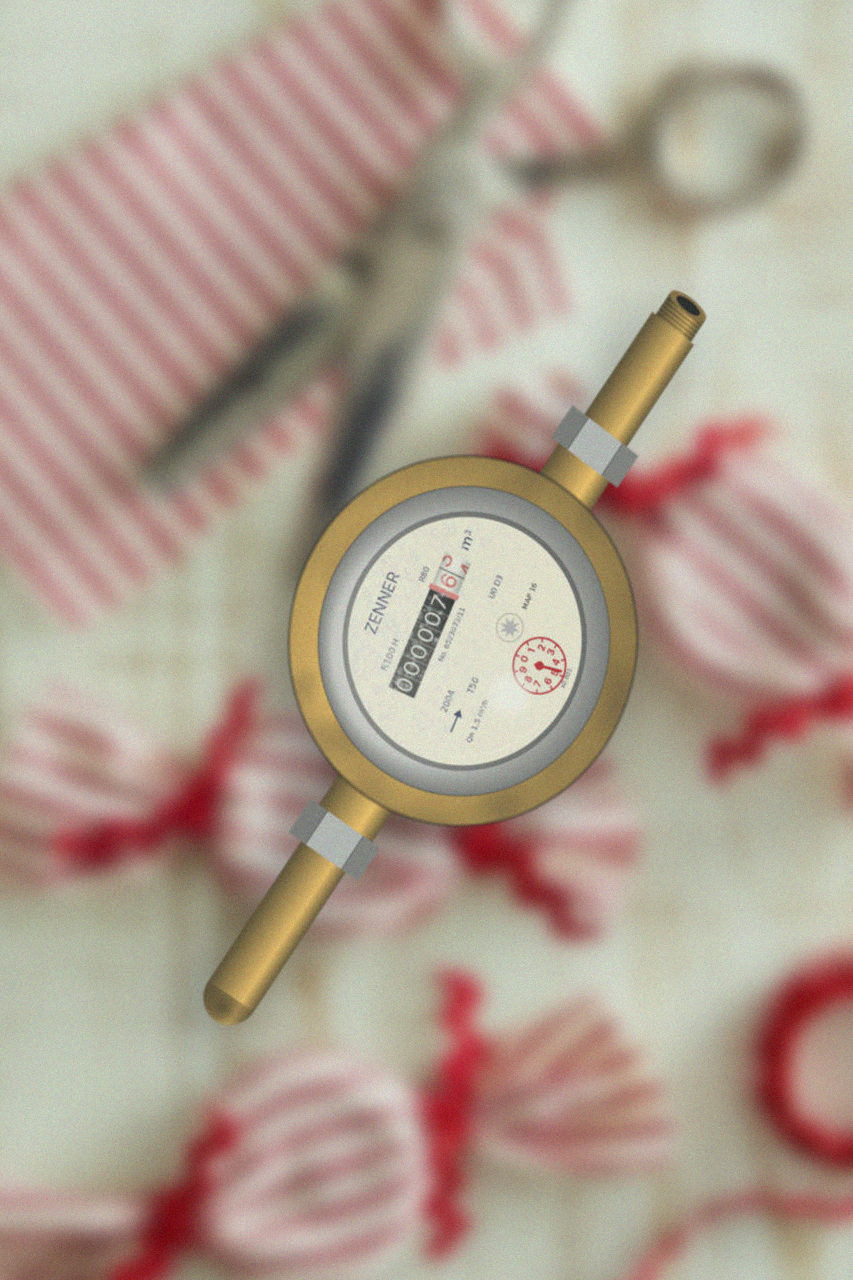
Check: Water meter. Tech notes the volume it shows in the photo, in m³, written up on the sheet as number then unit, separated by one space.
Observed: 7.634 m³
